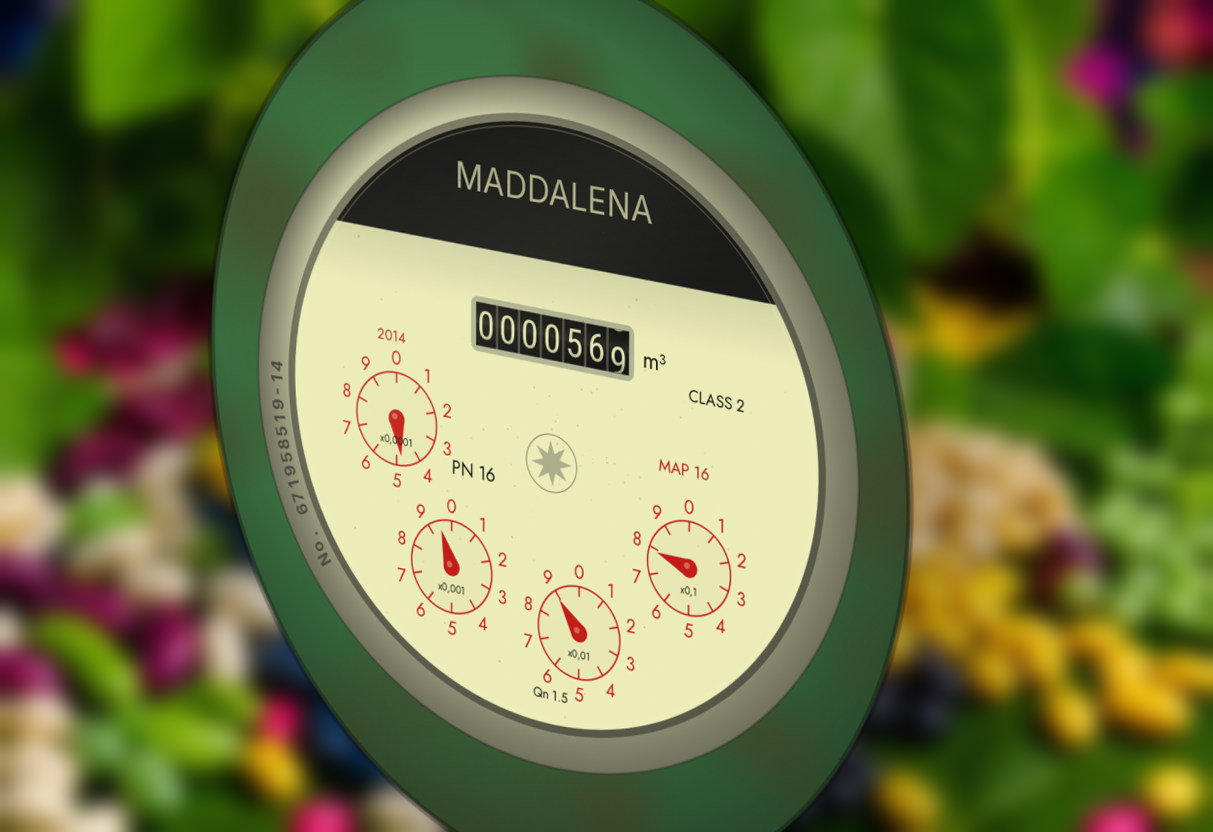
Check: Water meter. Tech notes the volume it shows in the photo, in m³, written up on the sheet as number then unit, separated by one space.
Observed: 568.7894 m³
